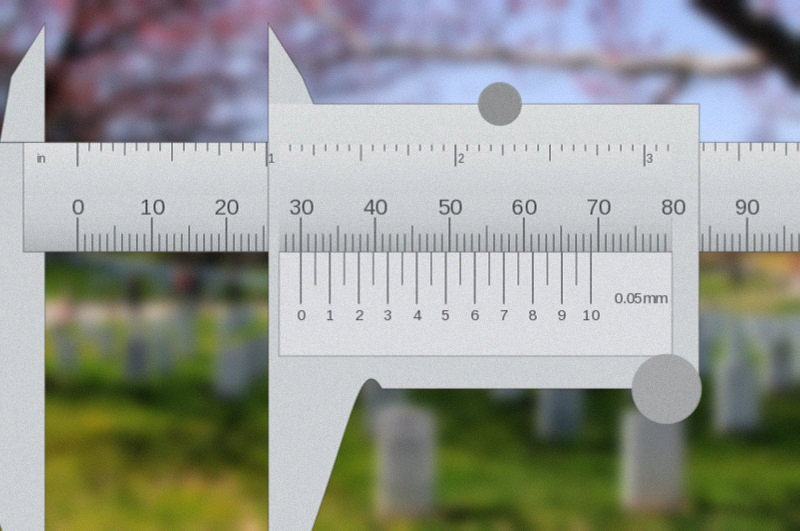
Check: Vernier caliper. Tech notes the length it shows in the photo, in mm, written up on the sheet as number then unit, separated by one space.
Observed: 30.0 mm
